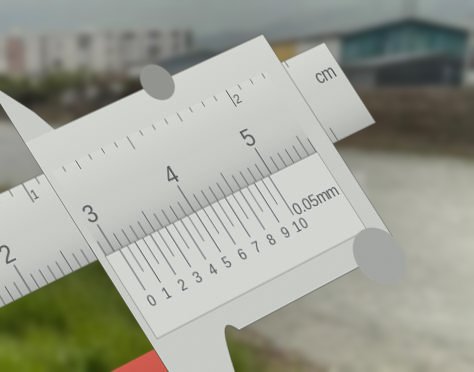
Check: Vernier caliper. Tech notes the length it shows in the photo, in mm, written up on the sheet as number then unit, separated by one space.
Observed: 30.6 mm
